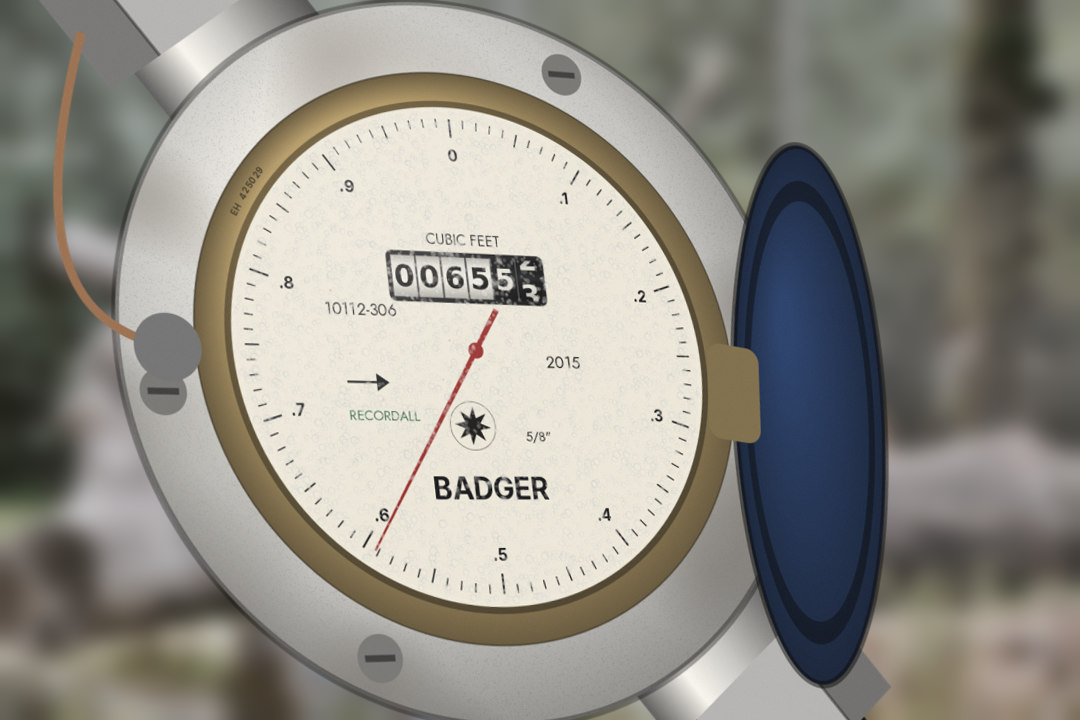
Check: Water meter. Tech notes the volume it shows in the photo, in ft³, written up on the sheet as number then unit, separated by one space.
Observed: 6552.59 ft³
